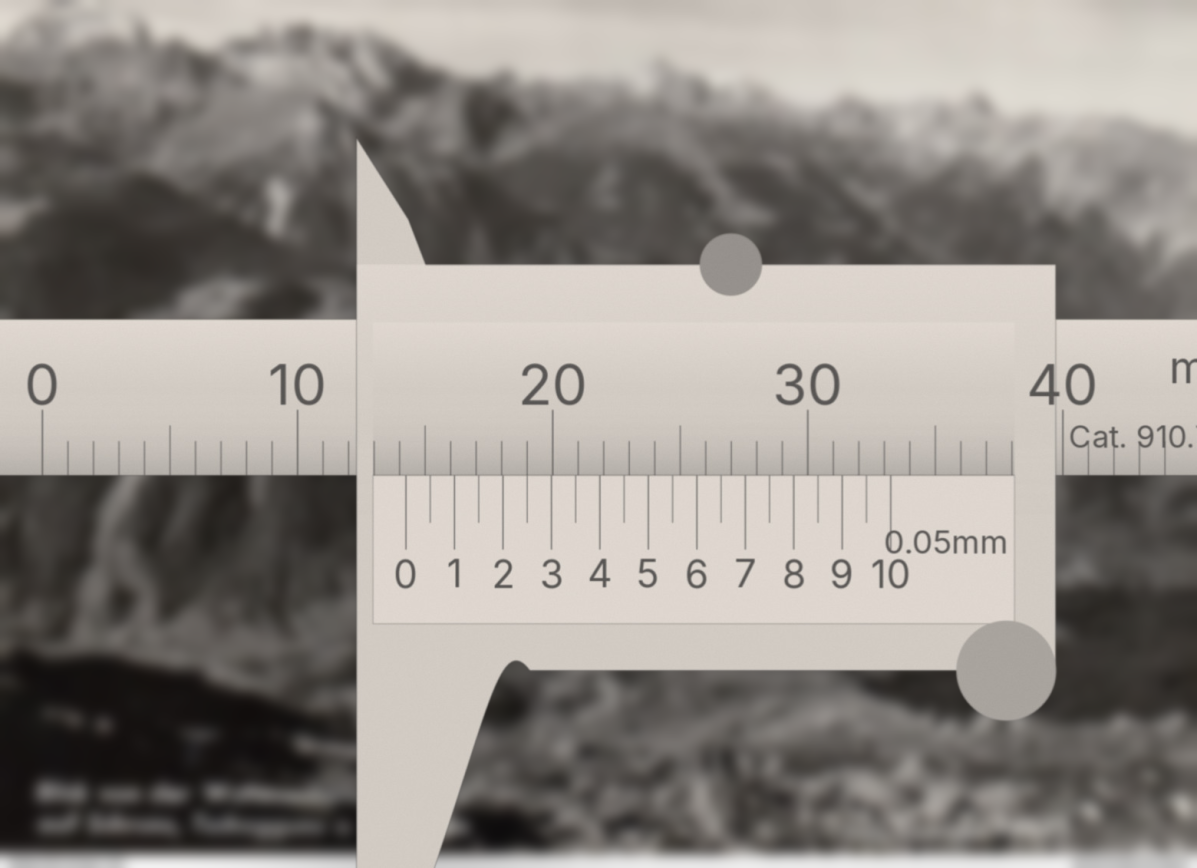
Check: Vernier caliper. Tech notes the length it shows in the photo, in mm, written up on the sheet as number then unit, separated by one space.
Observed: 14.25 mm
